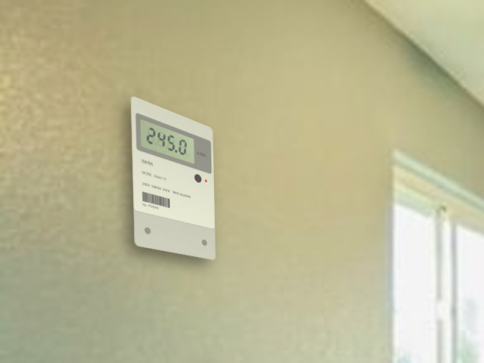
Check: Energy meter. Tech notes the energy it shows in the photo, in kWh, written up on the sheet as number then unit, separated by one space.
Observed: 245.0 kWh
